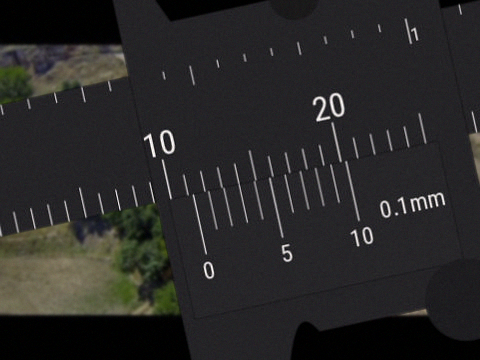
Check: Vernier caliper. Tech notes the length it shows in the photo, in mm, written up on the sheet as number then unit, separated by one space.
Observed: 11.3 mm
